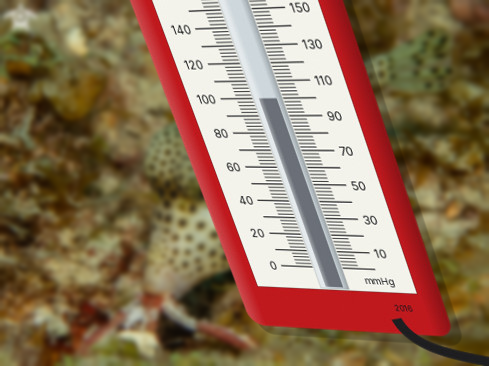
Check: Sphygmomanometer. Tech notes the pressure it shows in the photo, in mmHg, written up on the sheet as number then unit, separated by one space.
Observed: 100 mmHg
